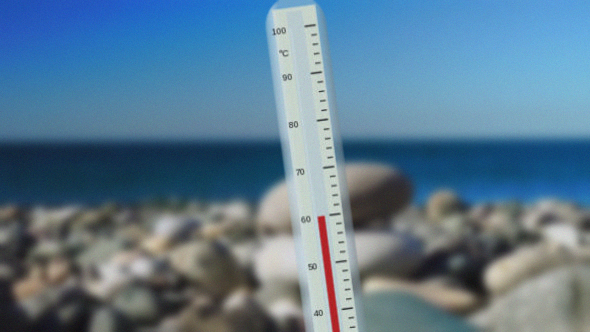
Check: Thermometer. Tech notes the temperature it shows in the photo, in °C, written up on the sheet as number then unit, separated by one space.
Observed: 60 °C
